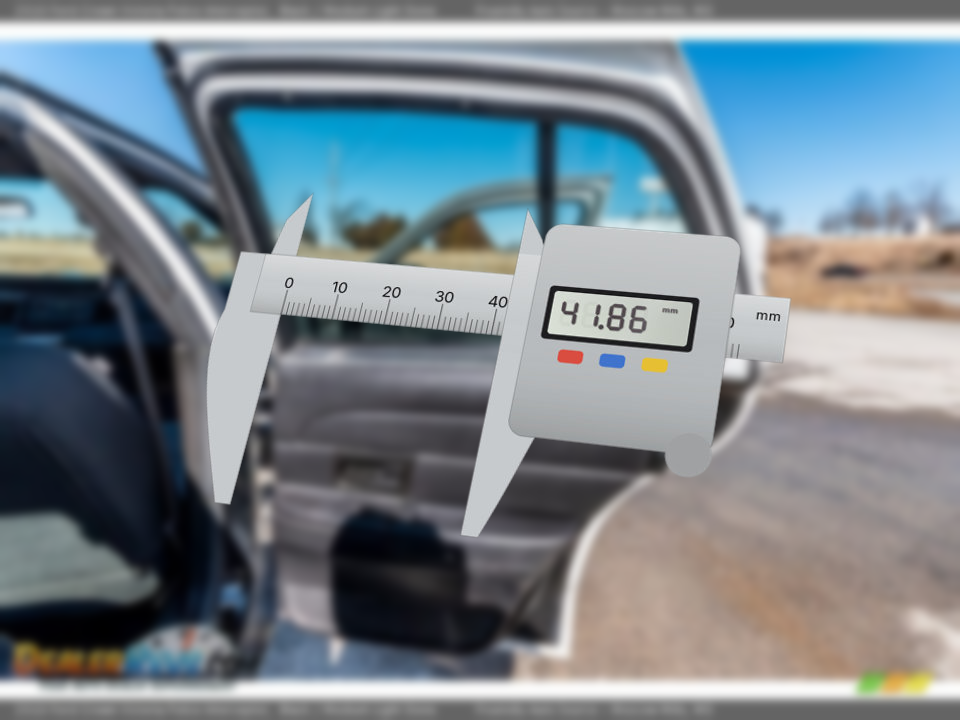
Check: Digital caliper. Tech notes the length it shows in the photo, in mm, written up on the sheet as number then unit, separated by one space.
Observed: 41.86 mm
